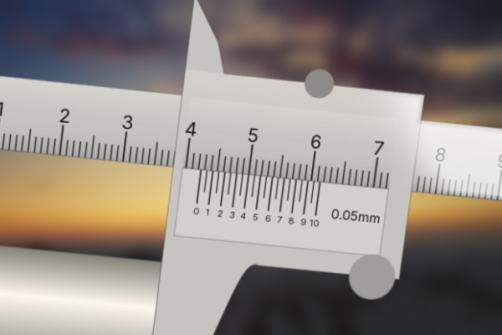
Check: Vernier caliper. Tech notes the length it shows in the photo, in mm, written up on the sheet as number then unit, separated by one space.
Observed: 42.4 mm
